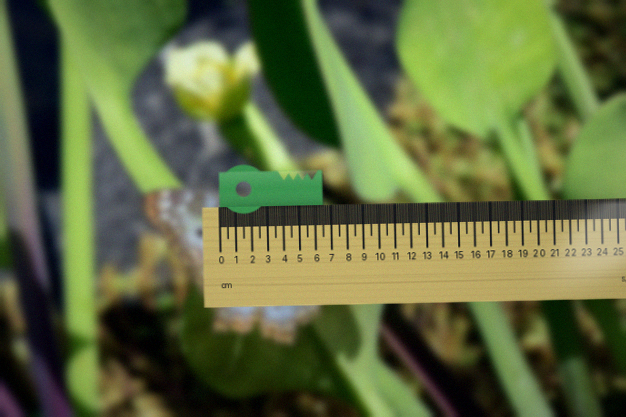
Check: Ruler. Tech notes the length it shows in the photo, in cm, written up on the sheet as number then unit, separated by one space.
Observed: 6.5 cm
